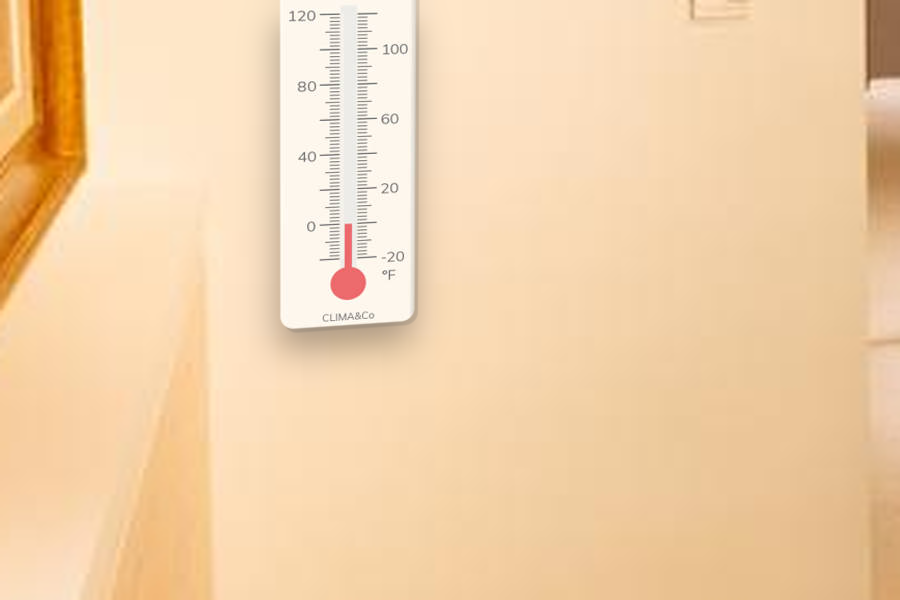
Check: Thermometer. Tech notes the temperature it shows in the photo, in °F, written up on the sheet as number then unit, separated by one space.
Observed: 0 °F
